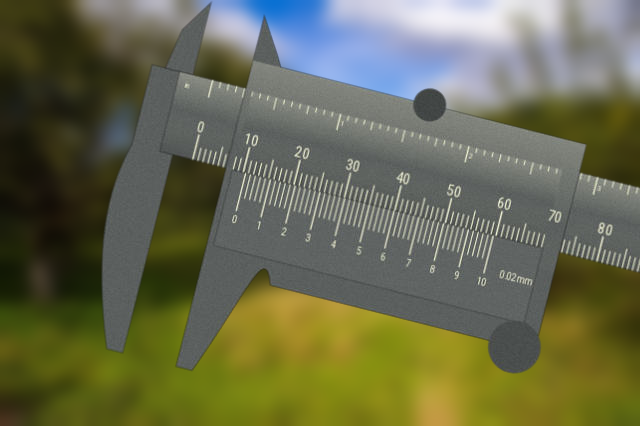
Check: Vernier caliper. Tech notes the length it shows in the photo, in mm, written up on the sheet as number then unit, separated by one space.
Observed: 10.5 mm
